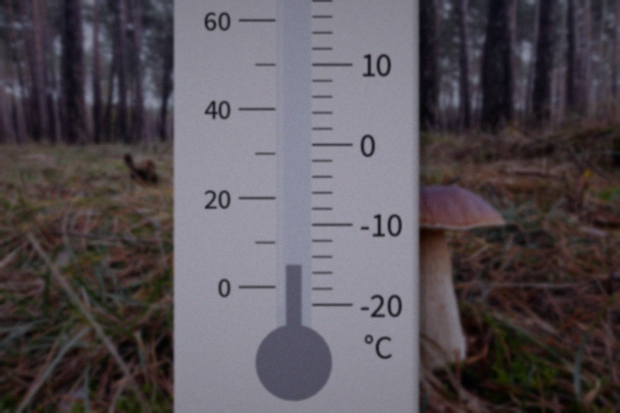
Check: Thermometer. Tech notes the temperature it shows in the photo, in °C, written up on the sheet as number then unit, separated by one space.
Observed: -15 °C
